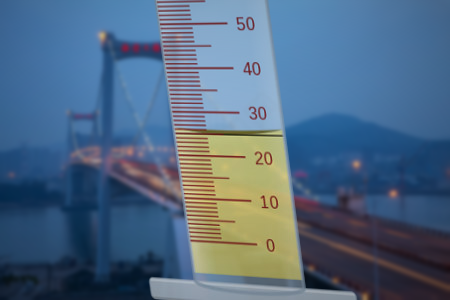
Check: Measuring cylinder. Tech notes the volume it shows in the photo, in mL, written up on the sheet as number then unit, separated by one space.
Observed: 25 mL
